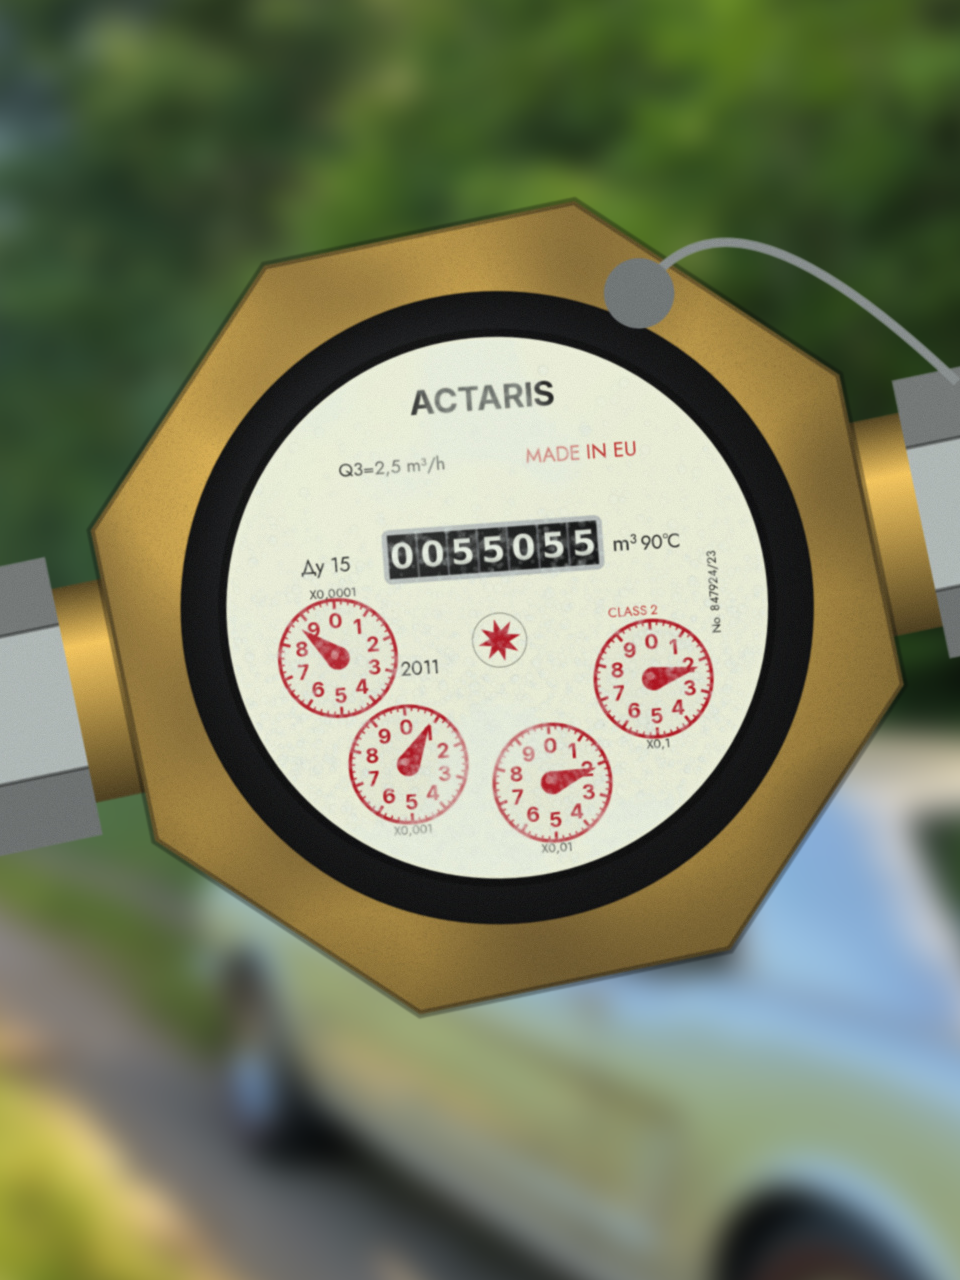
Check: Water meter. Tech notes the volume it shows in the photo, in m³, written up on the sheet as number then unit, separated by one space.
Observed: 55055.2208 m³
